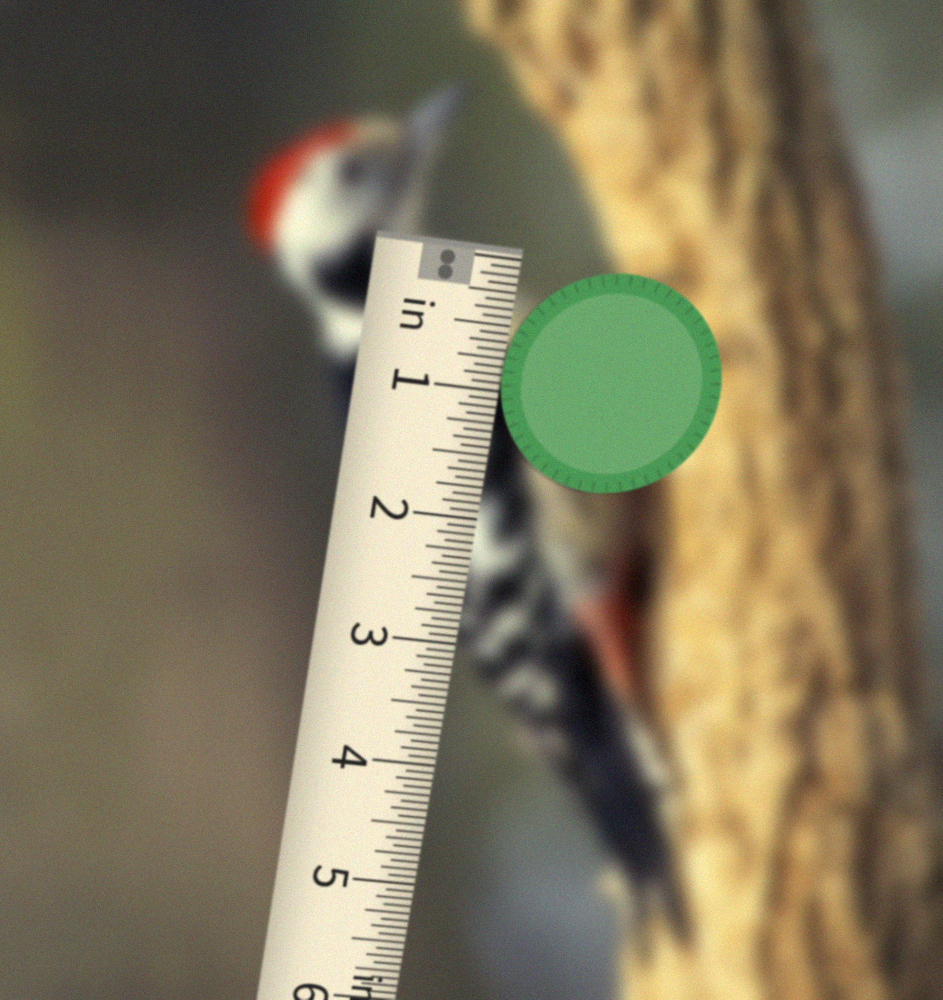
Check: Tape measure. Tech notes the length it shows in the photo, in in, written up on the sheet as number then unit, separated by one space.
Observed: 1.6875 in
